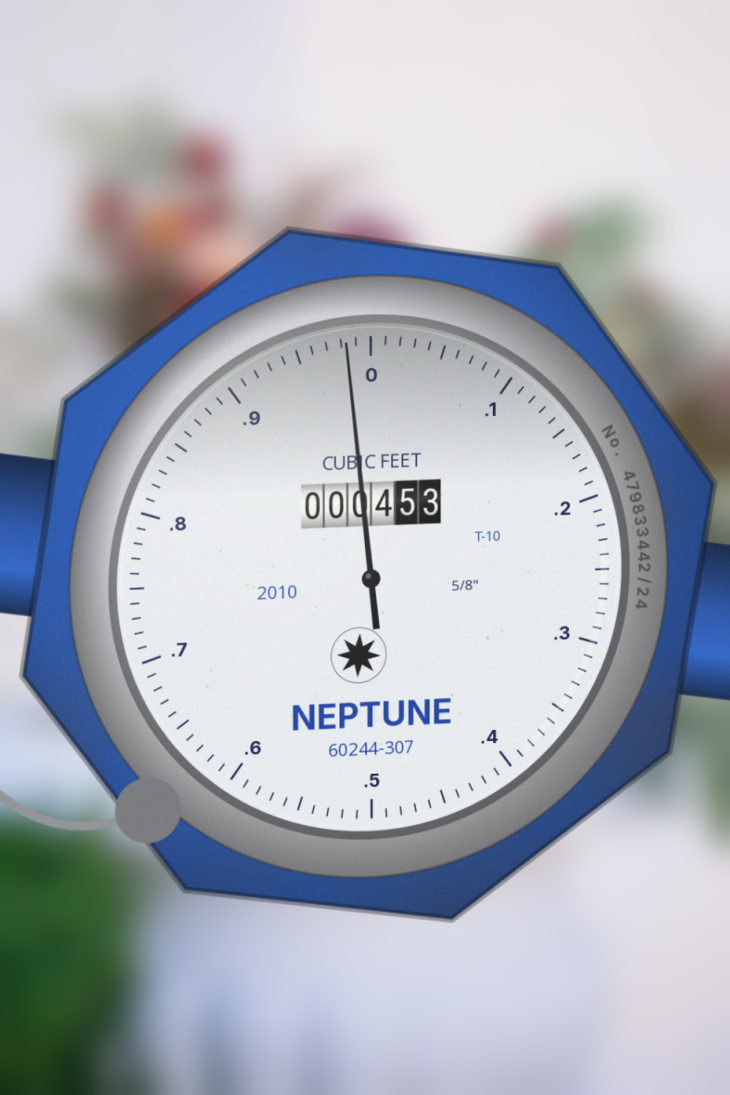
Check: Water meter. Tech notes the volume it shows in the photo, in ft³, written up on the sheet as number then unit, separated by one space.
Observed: 452.98 ft³
